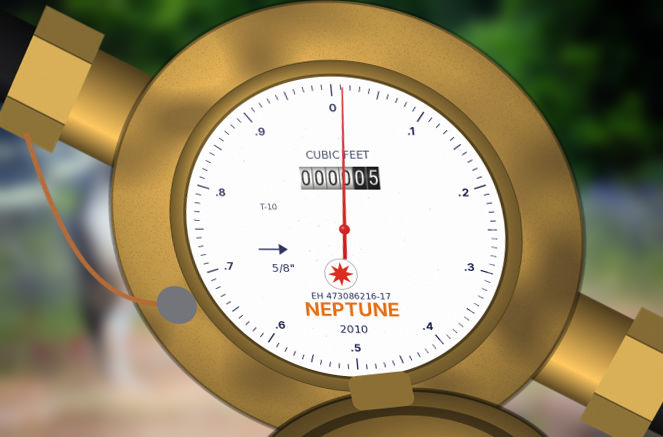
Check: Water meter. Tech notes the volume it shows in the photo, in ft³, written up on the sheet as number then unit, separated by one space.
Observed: 5.01 ft³
